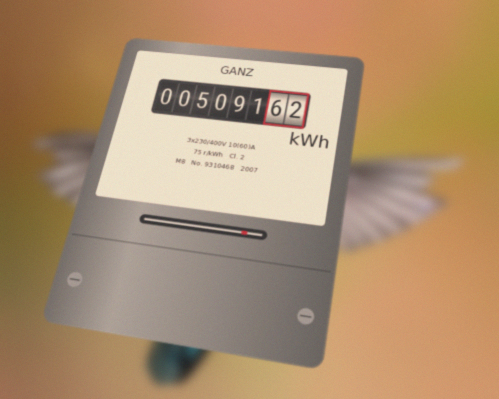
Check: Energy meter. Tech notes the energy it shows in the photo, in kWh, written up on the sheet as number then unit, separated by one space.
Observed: 5091.62 kWh
